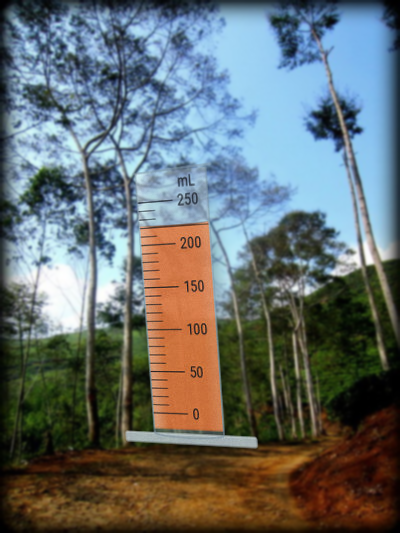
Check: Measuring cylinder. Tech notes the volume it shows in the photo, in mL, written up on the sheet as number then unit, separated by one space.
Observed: 220 mL
